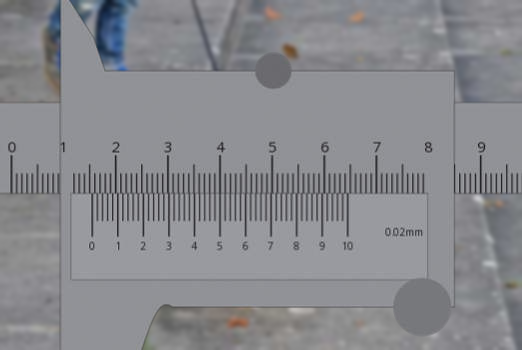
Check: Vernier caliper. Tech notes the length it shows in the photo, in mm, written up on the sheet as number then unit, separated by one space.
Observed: 15.5 mm
